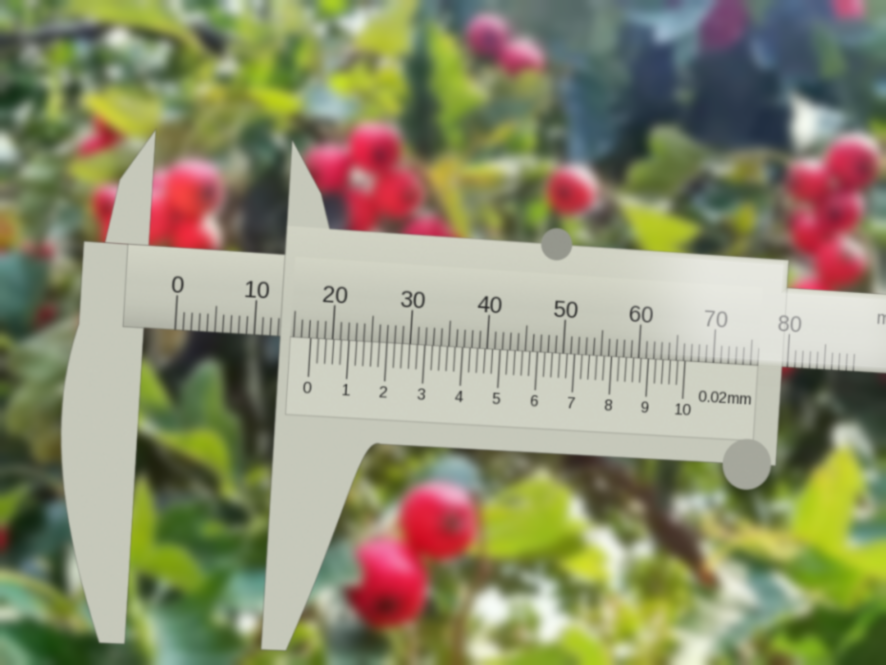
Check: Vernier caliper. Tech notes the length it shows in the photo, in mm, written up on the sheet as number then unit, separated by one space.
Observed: 17.2 mm
